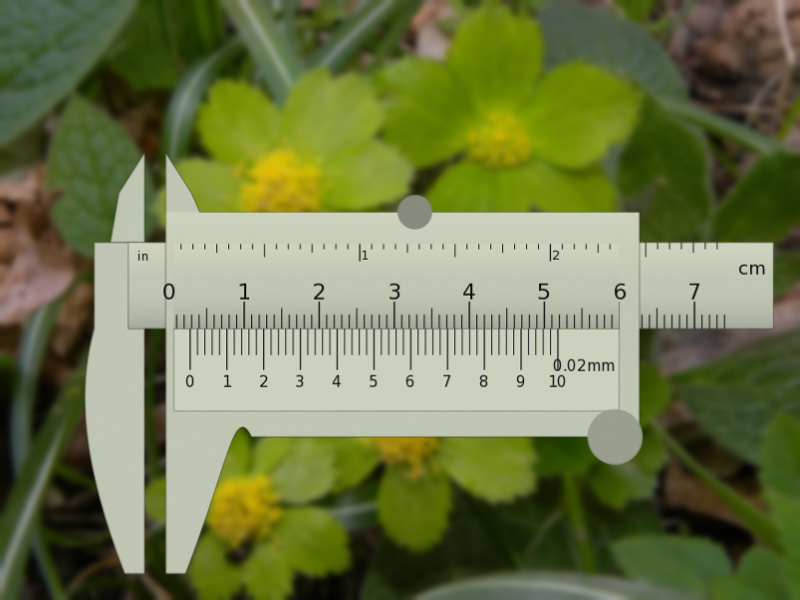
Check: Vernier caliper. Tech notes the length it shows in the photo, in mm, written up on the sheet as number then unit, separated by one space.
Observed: 2.8 mm
